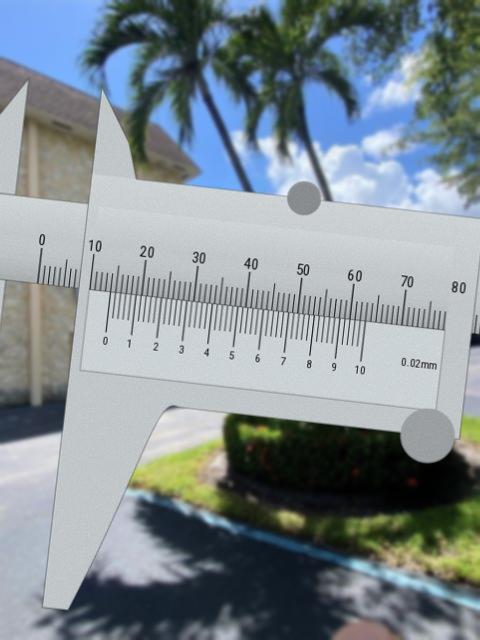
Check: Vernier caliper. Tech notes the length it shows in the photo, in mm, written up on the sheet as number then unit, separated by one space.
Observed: 14.0 mm
